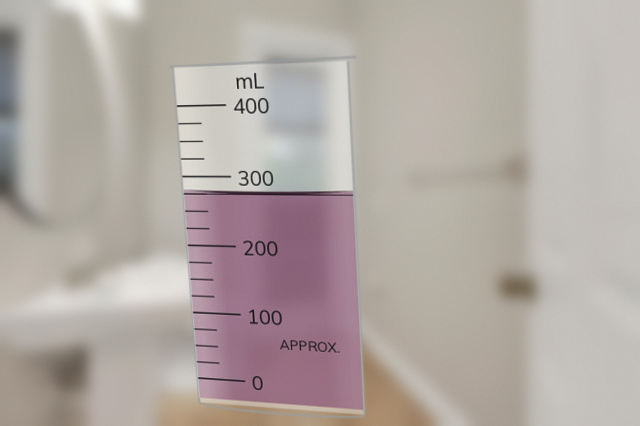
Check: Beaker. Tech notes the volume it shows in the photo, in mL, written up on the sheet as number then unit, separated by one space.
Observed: 275 mL
